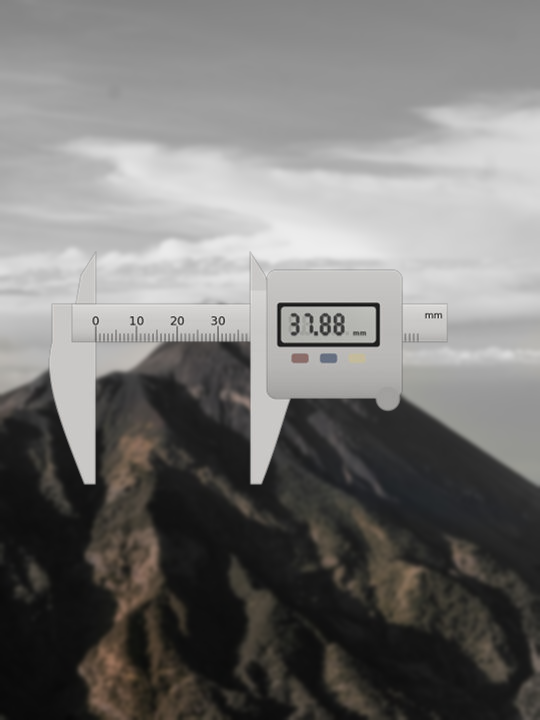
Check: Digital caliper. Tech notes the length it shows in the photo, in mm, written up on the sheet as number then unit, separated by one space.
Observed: 37.88 mm
